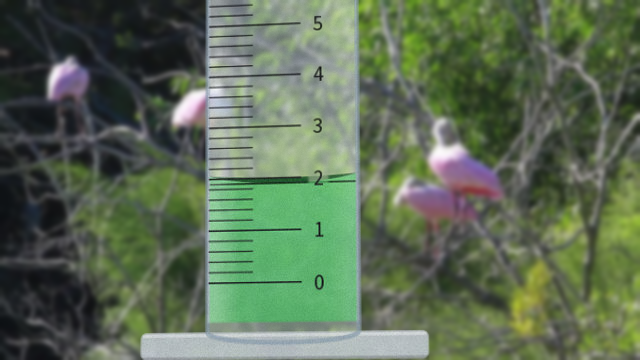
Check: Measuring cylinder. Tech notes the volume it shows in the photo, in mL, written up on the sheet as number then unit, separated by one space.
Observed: 1.9 mL
